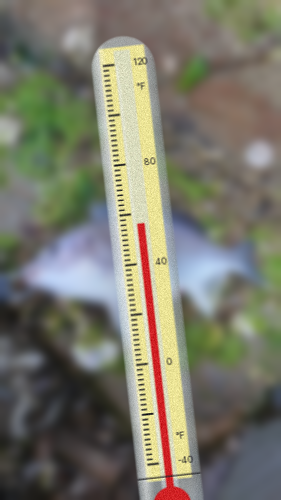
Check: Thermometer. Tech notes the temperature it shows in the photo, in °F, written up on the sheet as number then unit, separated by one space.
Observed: 56 °F
